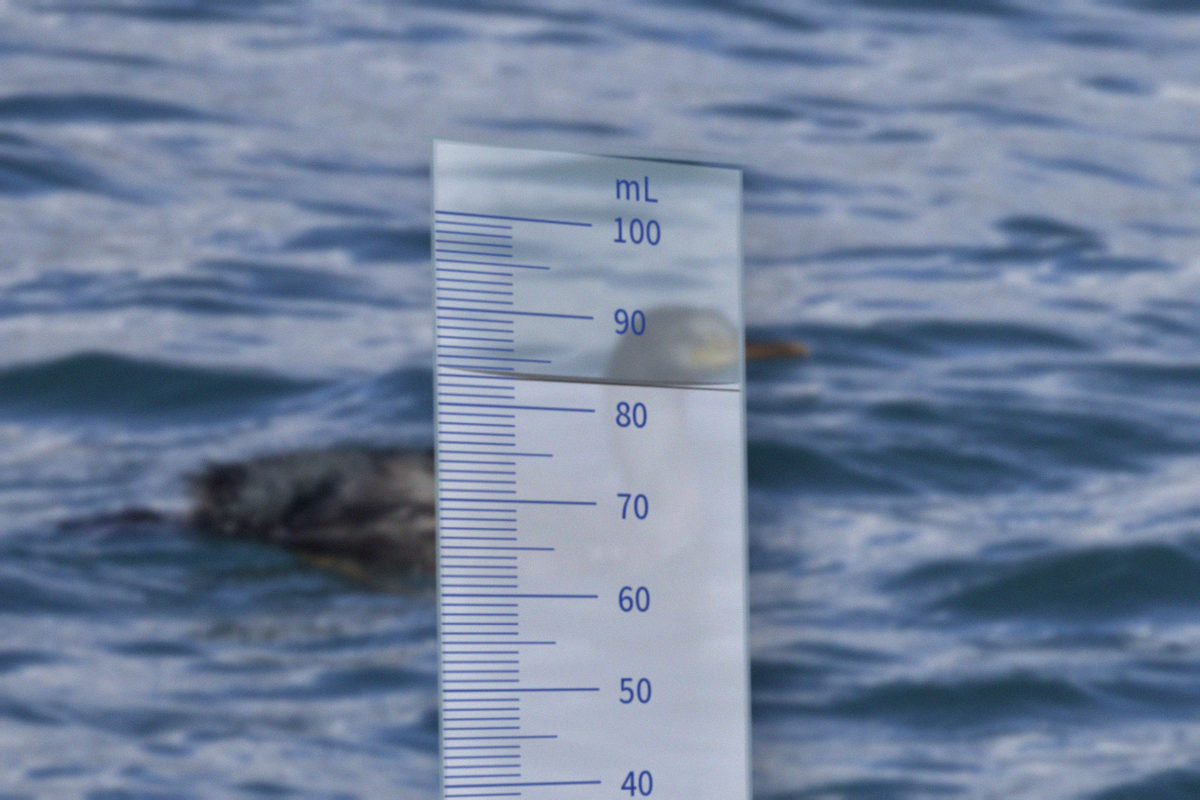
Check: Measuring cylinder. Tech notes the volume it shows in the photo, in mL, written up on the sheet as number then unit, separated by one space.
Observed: 83 mL
